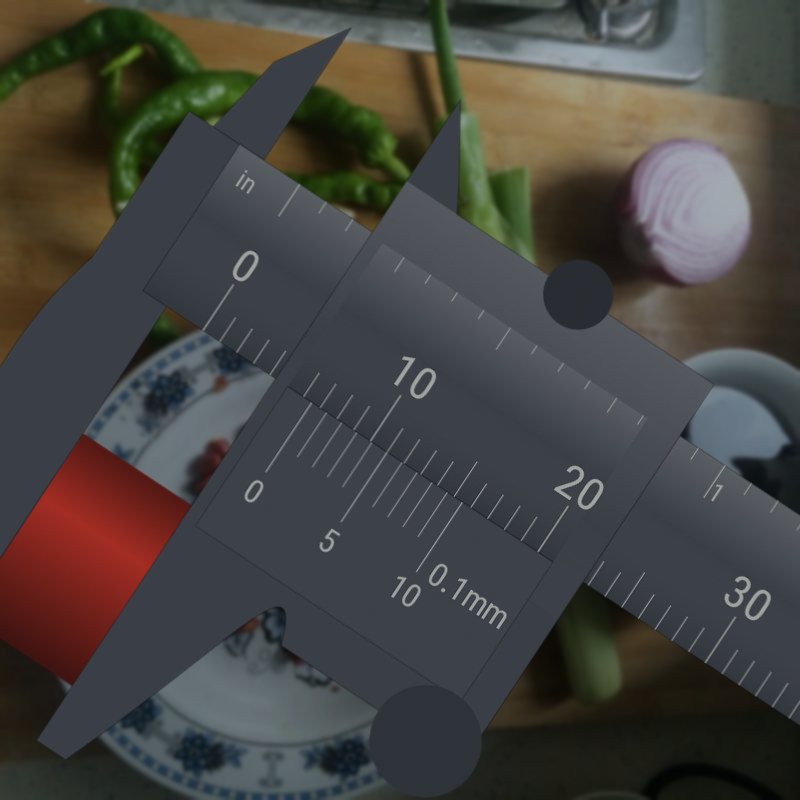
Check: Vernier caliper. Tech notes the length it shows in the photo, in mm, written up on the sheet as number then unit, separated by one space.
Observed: 6.5 mm
